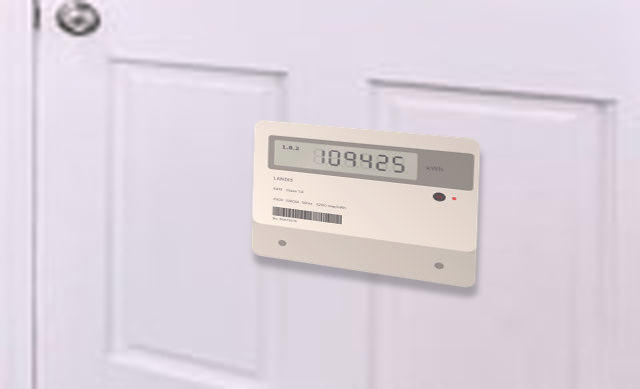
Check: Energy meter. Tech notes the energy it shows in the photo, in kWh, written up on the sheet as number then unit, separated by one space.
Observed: 109425 kWh
